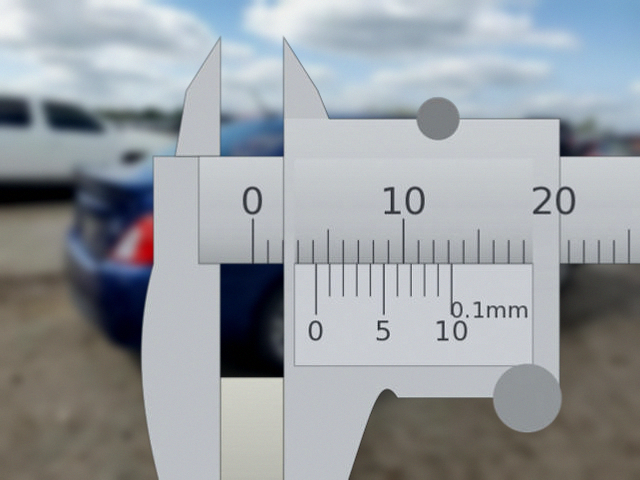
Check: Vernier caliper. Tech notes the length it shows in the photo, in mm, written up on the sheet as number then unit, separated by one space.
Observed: 4.2 mm
